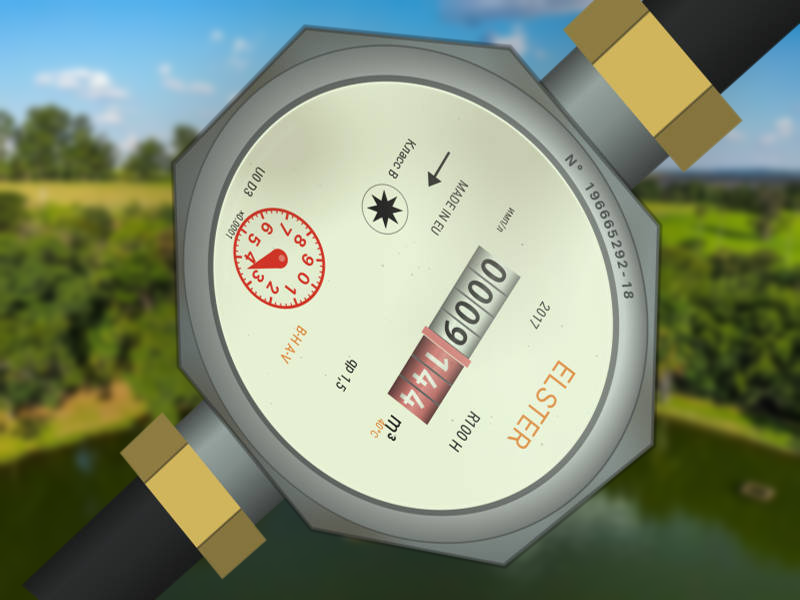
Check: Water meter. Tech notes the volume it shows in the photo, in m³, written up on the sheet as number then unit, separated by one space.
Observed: 9.1443 m³
